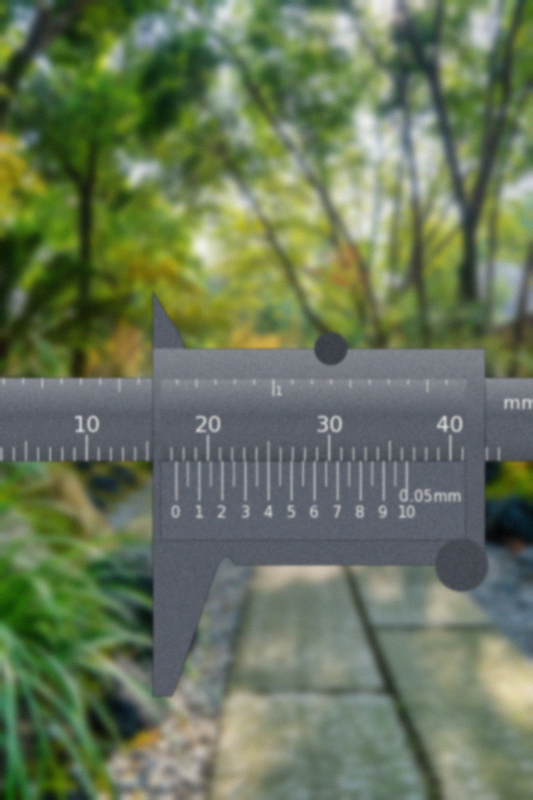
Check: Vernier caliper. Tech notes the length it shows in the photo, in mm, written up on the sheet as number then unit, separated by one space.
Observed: 17.4 mm
